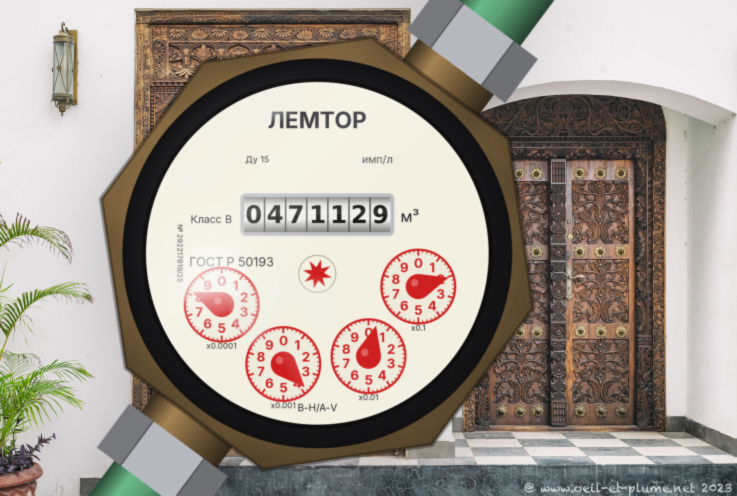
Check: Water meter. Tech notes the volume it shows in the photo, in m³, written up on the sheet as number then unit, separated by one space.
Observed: 471129.2038 m³
